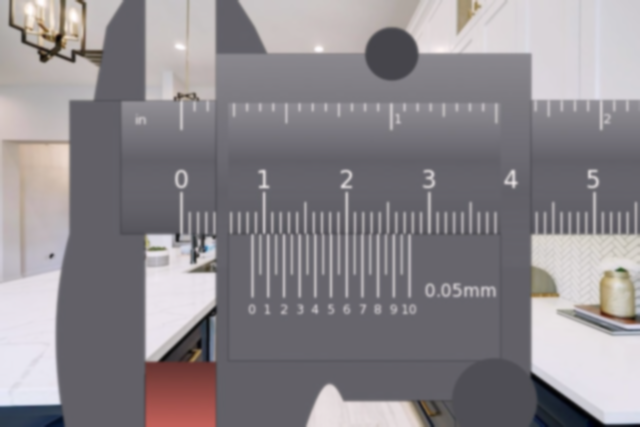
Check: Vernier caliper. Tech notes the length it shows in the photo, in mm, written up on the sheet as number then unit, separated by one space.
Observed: 8.6 mm
